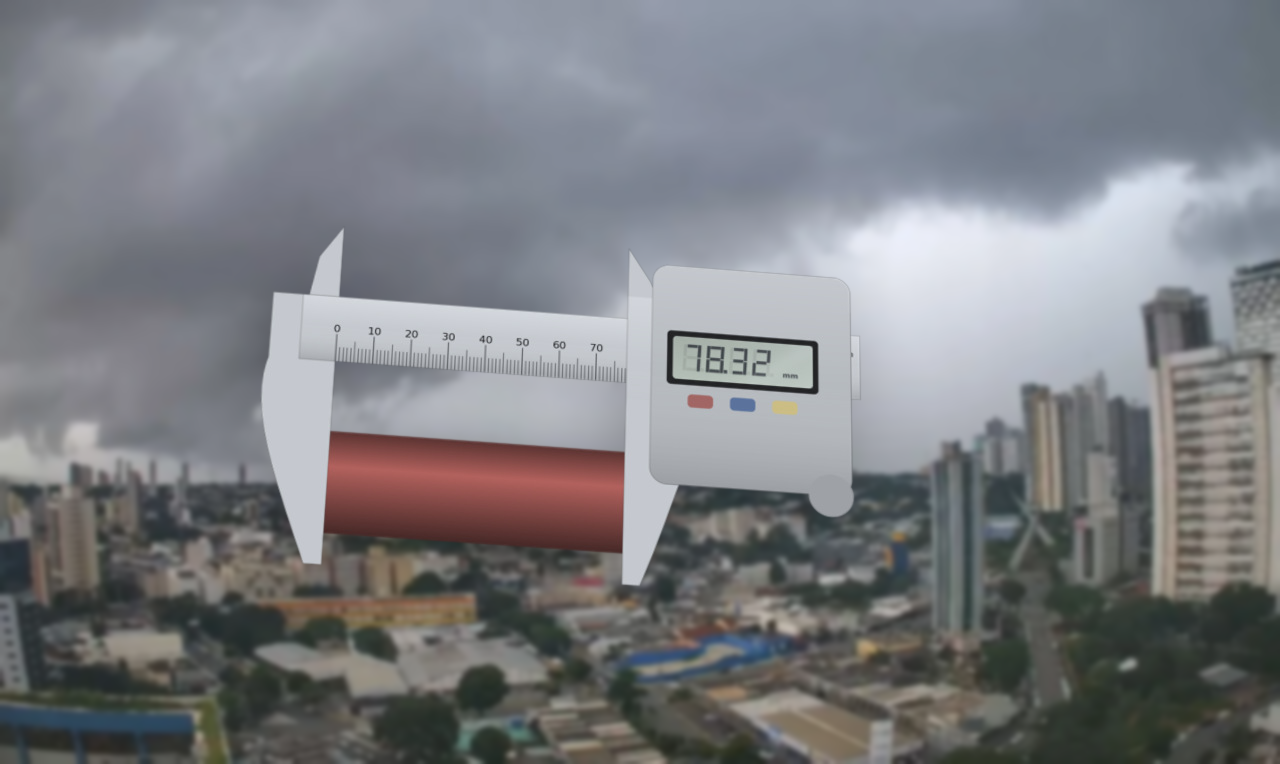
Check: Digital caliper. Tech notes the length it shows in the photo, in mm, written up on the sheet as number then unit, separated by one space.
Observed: 78.32 mm
